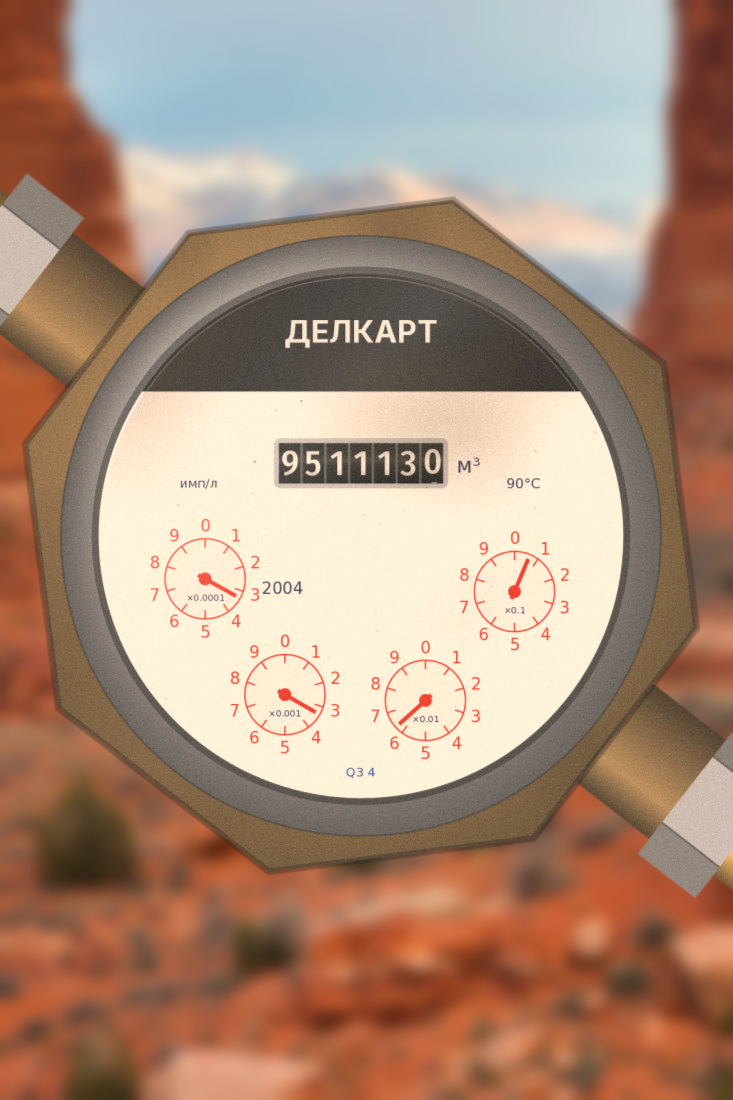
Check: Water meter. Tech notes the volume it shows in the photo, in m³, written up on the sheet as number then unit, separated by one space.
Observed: 9511130.0633 m³
